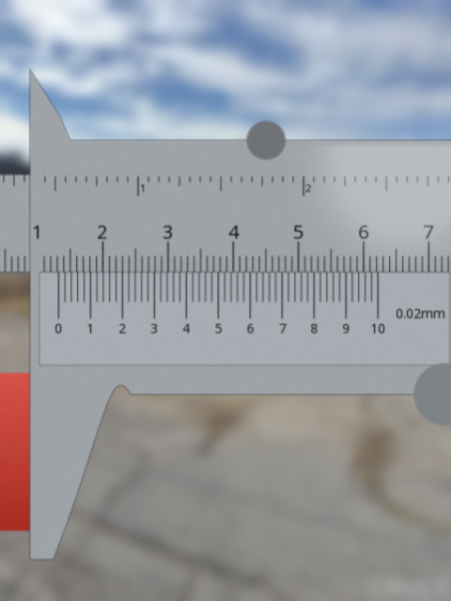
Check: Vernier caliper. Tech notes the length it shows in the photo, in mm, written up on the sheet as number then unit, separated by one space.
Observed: 13.2 mm
